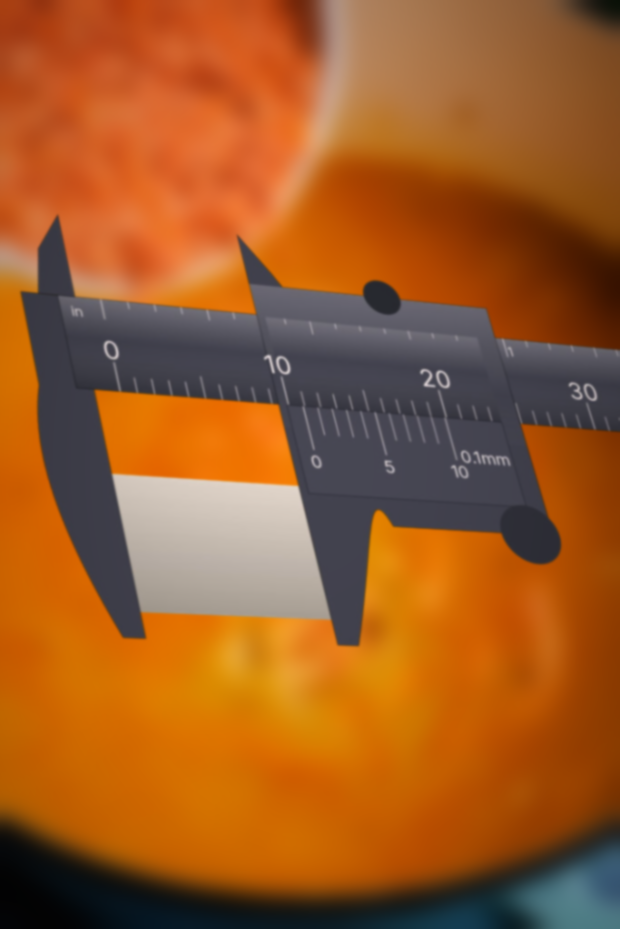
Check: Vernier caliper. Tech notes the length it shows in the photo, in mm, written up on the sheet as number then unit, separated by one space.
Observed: 10.9 mm
